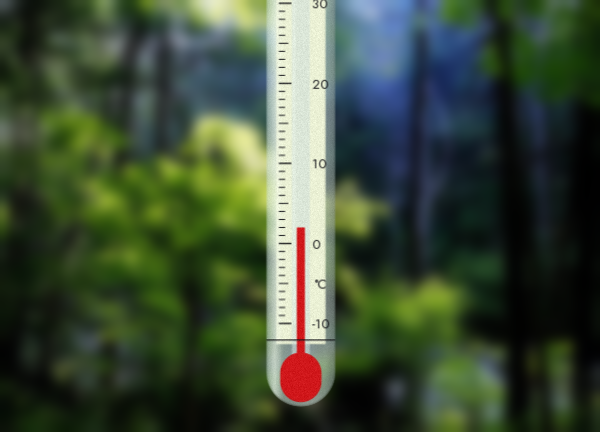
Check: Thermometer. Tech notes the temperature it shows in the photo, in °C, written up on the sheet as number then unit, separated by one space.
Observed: 2 °C
